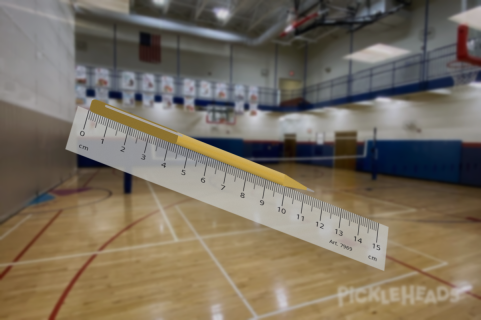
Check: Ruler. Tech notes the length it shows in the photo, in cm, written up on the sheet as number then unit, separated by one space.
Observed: 11.5 cm
